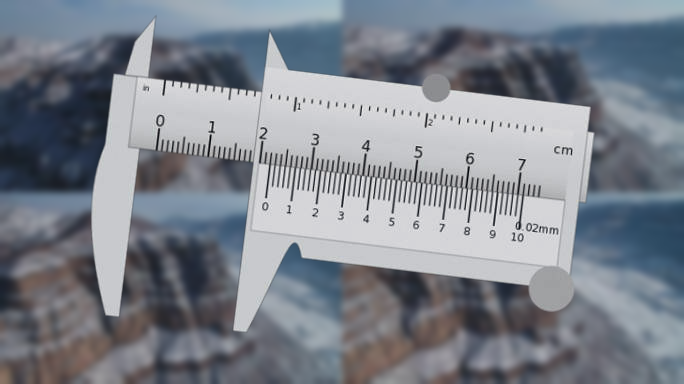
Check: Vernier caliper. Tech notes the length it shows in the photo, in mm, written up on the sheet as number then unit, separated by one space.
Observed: 22.0 mm
